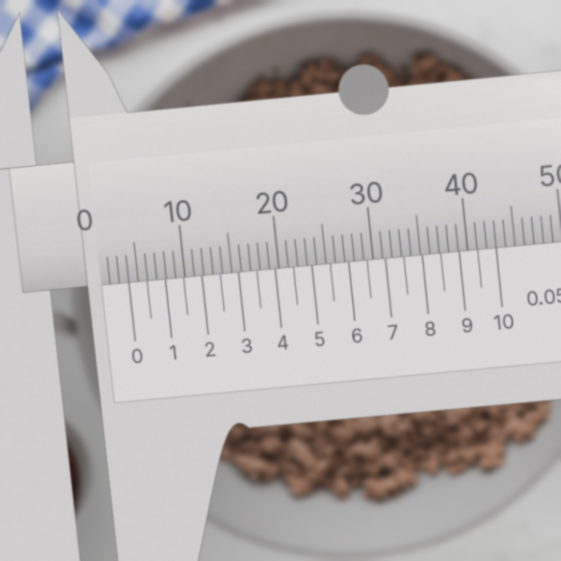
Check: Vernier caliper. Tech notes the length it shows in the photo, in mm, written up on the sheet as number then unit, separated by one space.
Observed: 4.0 mm
